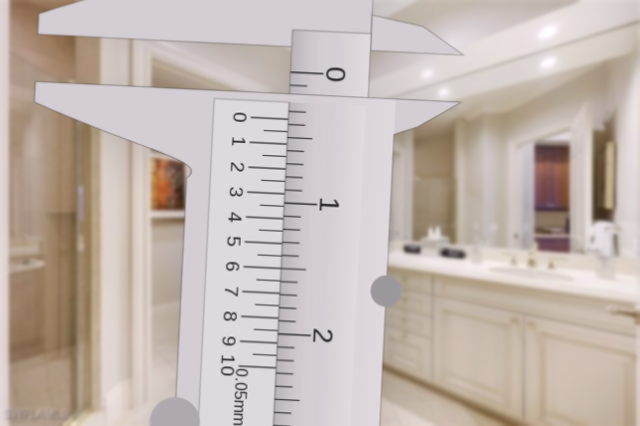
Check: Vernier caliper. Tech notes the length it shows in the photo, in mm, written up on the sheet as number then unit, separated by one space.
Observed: 3.6 mm
